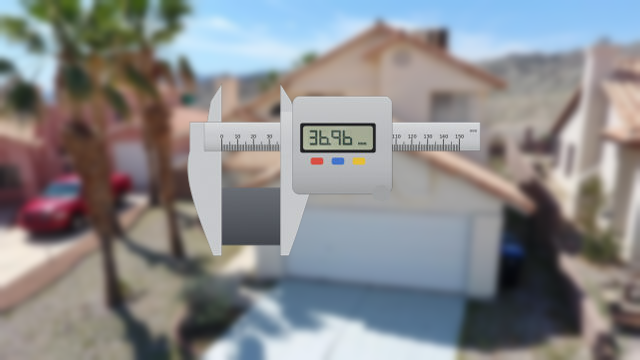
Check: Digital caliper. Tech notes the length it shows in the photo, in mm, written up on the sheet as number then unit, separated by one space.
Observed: 36.96 mm
